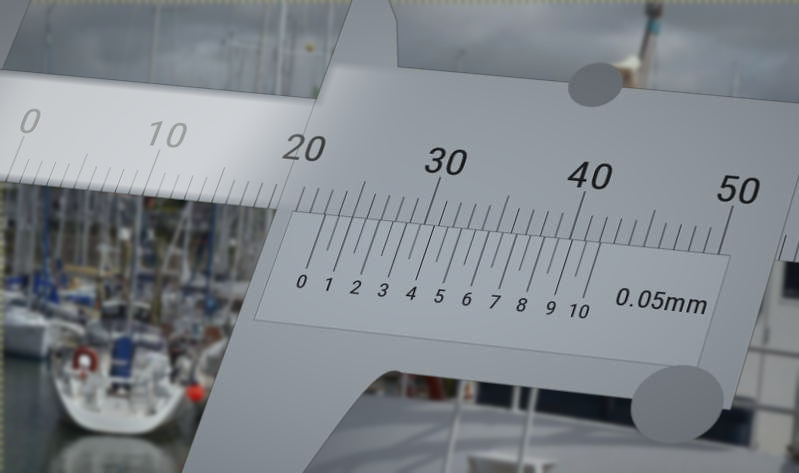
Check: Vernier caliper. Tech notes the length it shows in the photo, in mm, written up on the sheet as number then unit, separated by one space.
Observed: 23.1 mm
